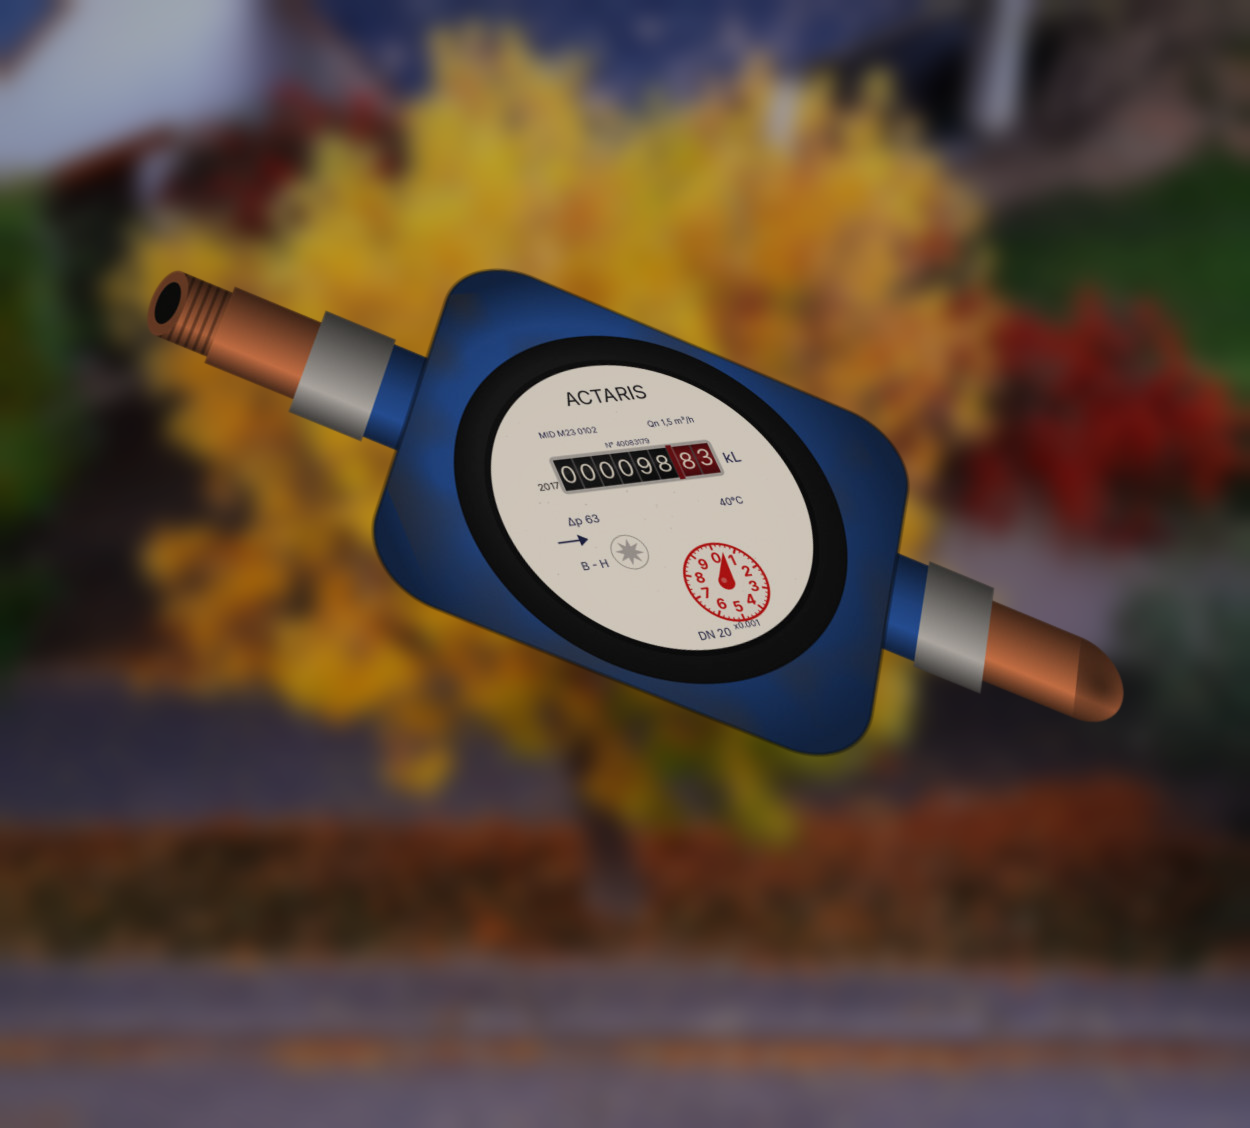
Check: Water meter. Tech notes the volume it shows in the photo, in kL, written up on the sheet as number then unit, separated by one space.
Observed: 98.830 kL
